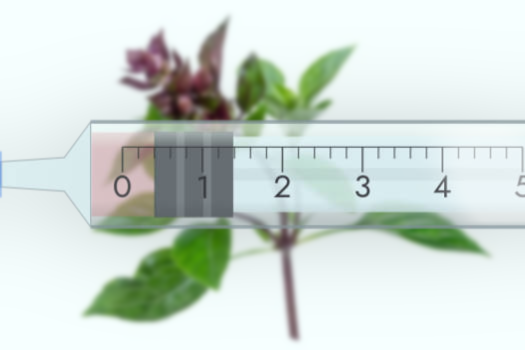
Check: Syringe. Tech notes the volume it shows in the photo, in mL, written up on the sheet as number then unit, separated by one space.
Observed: 0.4 mL
